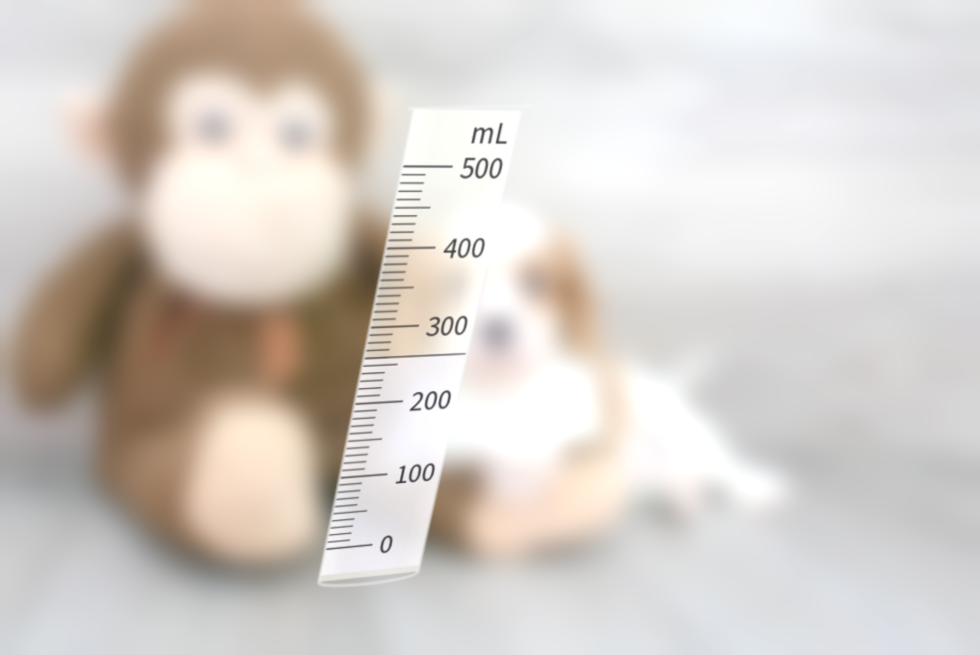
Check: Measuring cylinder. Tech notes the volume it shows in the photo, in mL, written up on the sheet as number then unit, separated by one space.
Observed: 260 mL
